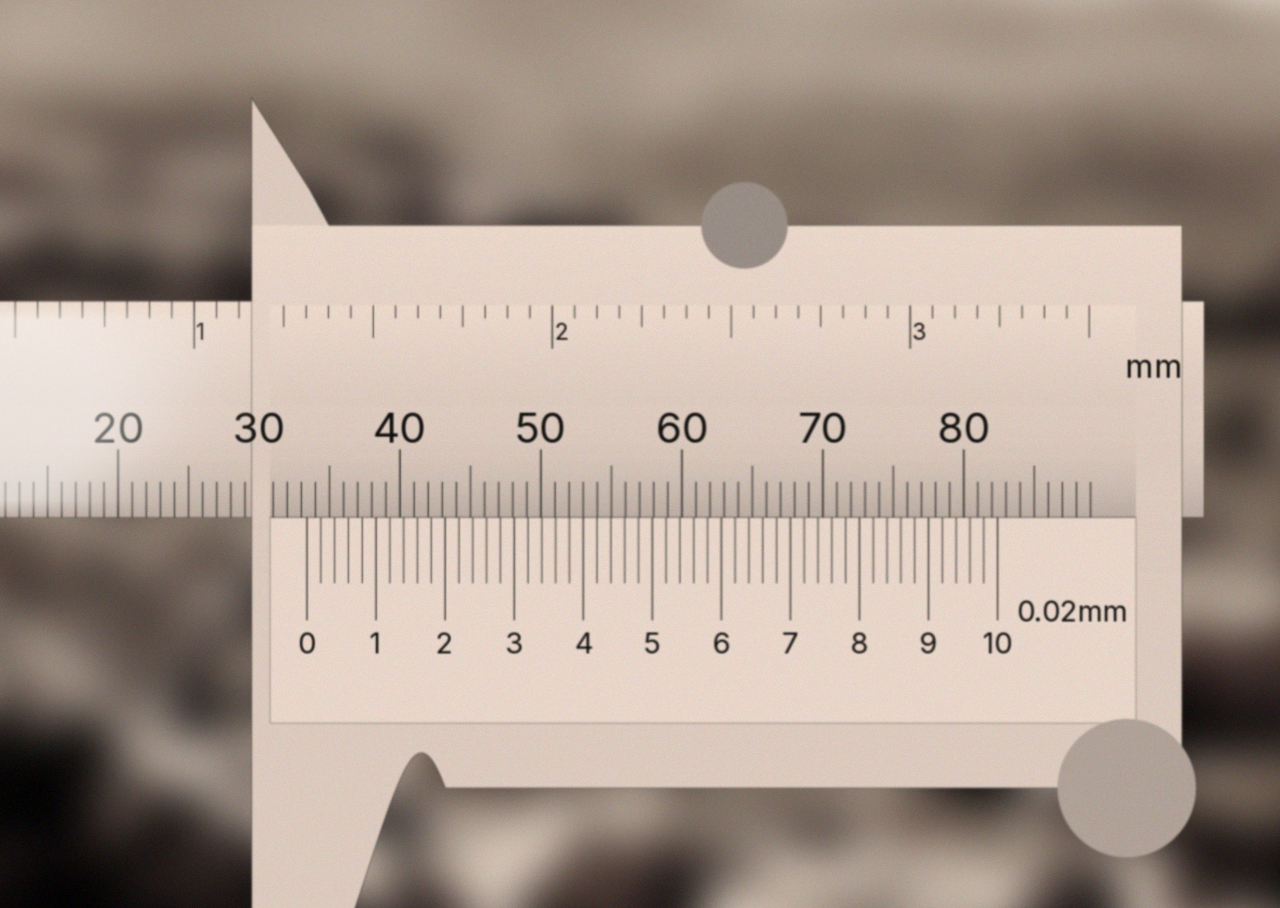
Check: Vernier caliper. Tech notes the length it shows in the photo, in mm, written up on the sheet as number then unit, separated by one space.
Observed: 33.4 mm
